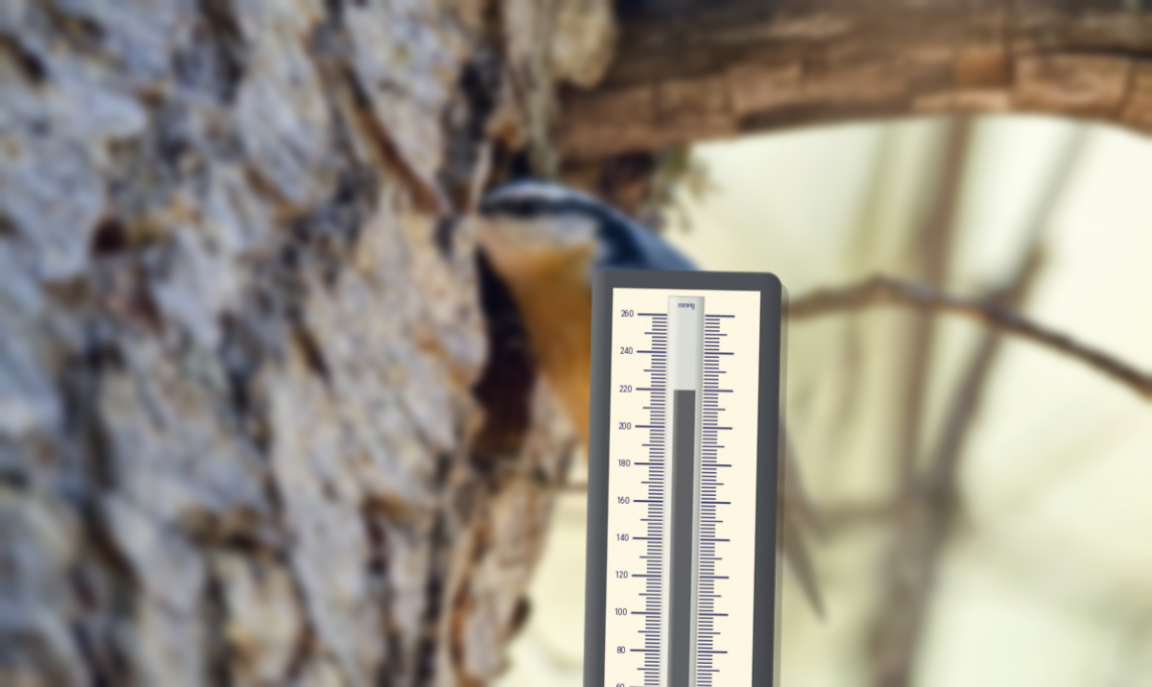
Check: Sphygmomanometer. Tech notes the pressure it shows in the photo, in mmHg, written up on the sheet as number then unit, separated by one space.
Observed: 220 mmHg
